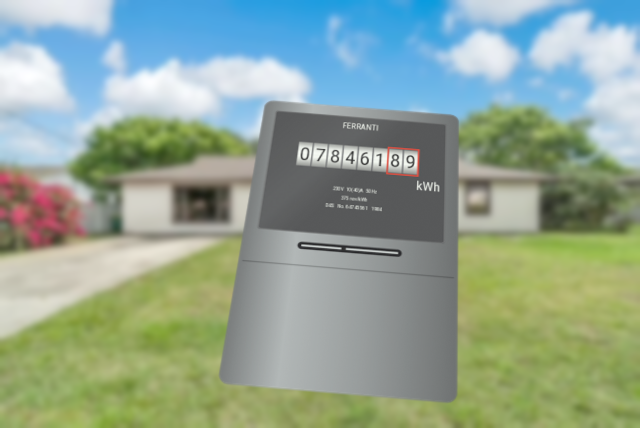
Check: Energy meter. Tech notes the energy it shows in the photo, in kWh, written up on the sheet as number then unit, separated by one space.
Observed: 78461.89 kWh
